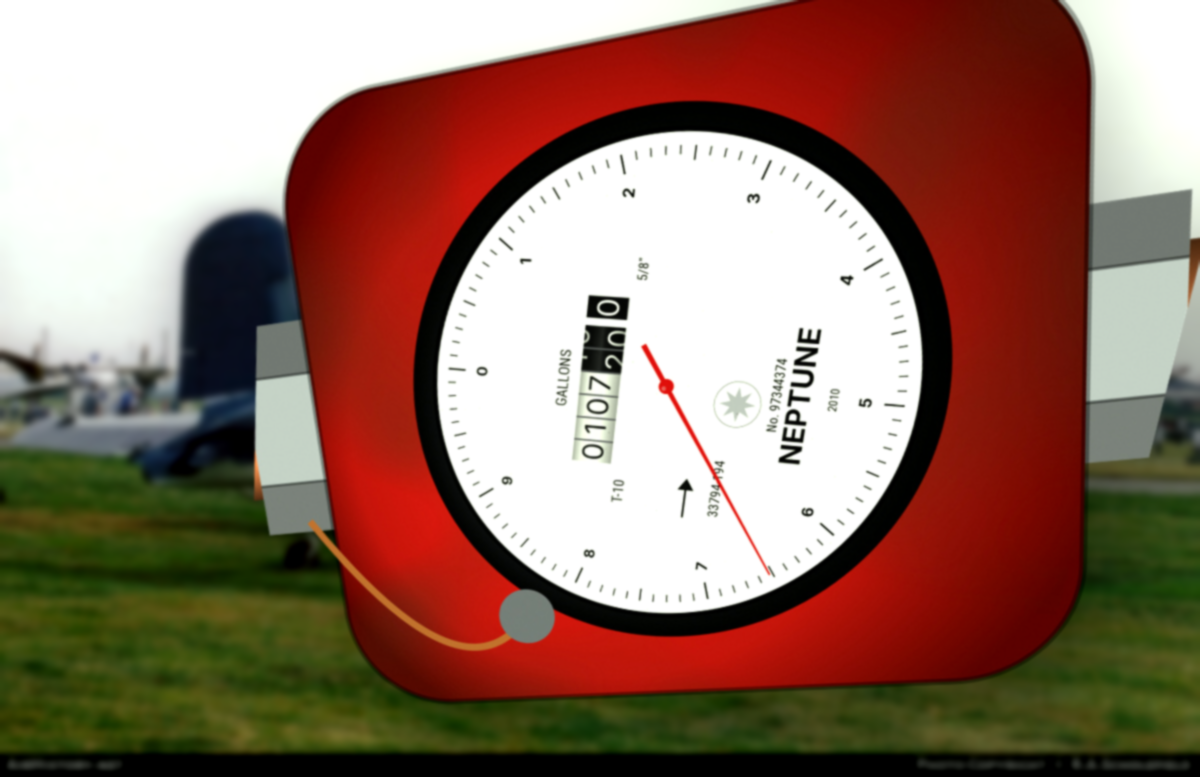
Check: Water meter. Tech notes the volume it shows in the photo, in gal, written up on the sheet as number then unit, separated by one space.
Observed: 107196.5 gal
